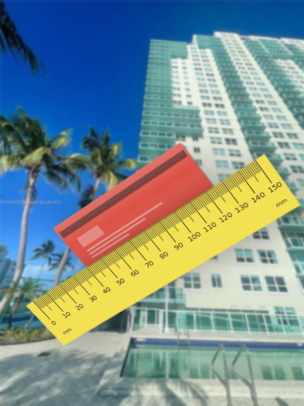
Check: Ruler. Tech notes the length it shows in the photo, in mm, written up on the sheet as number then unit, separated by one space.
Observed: 85 mm
